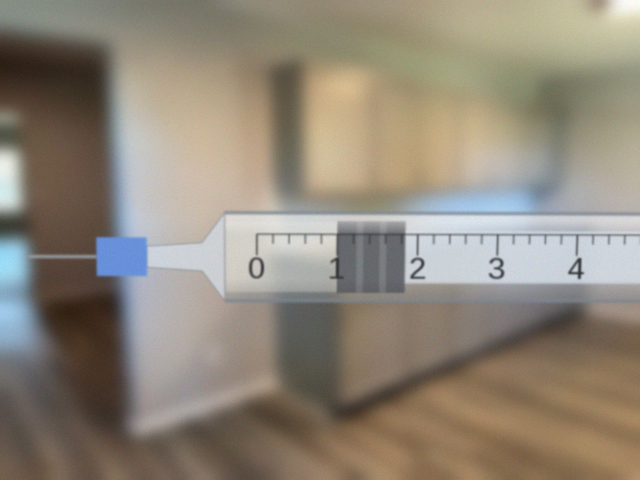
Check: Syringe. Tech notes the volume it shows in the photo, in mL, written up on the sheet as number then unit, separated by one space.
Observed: 1 mL
